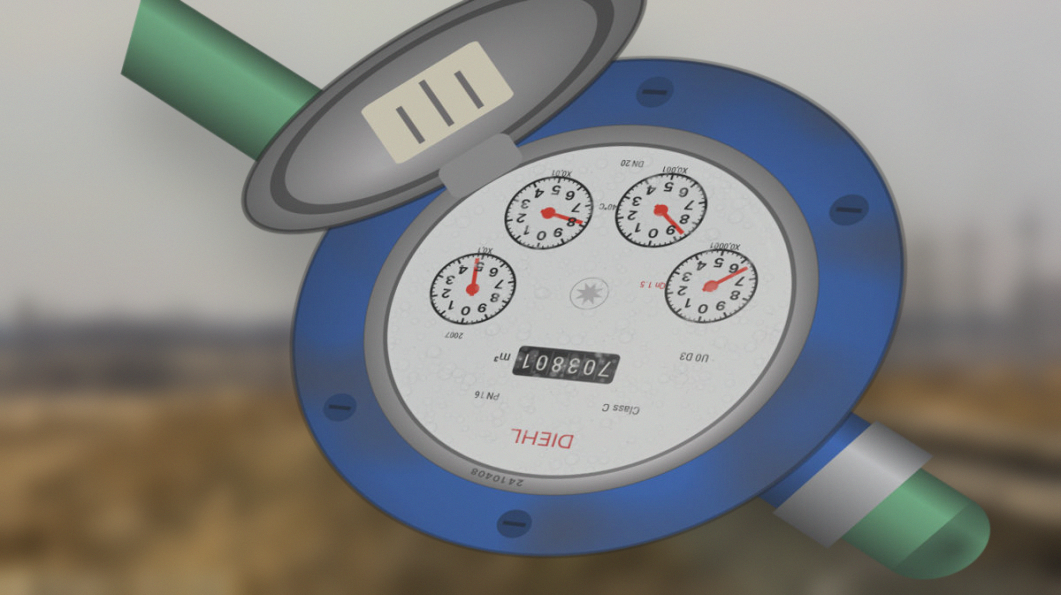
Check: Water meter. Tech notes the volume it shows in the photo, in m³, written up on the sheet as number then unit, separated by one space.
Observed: 703801.4786 m³
